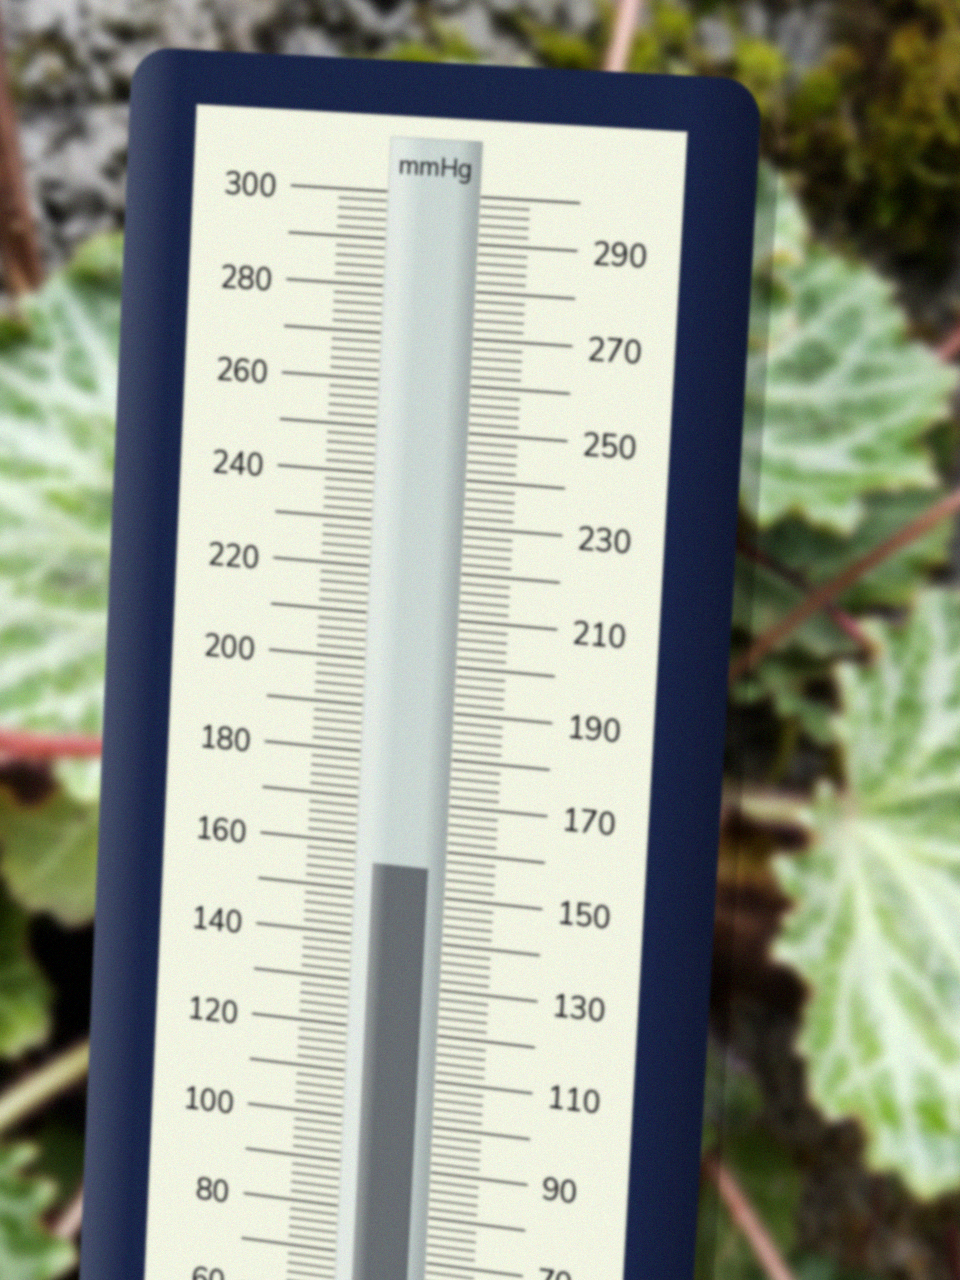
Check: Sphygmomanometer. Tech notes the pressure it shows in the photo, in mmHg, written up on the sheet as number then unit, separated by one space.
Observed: 156 mmHg
